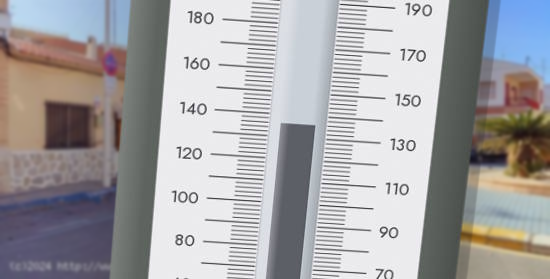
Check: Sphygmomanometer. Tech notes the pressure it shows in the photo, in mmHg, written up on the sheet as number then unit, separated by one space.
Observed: 136 mmHg
